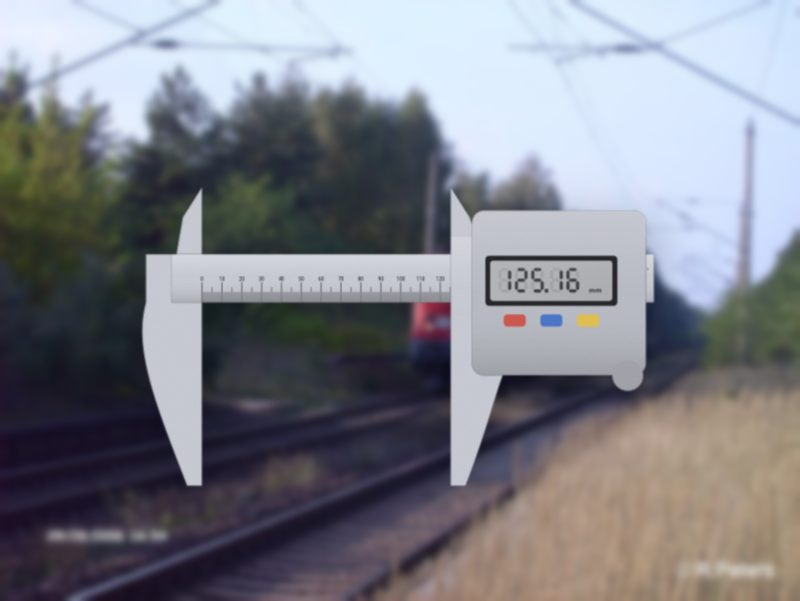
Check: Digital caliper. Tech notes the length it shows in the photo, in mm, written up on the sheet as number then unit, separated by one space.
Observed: 125.16 mm
